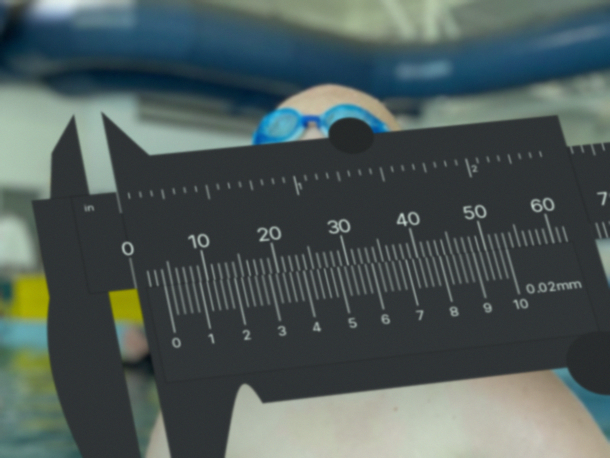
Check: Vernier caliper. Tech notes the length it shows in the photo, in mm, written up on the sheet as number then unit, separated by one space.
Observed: 4.0 mm
